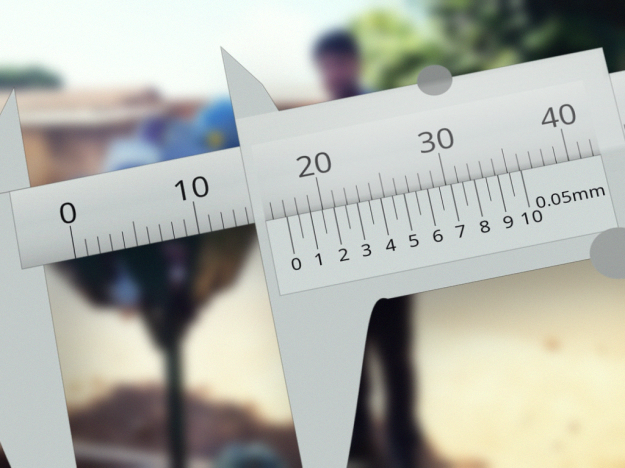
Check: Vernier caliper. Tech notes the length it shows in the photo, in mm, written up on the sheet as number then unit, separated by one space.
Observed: 17.1 mm
